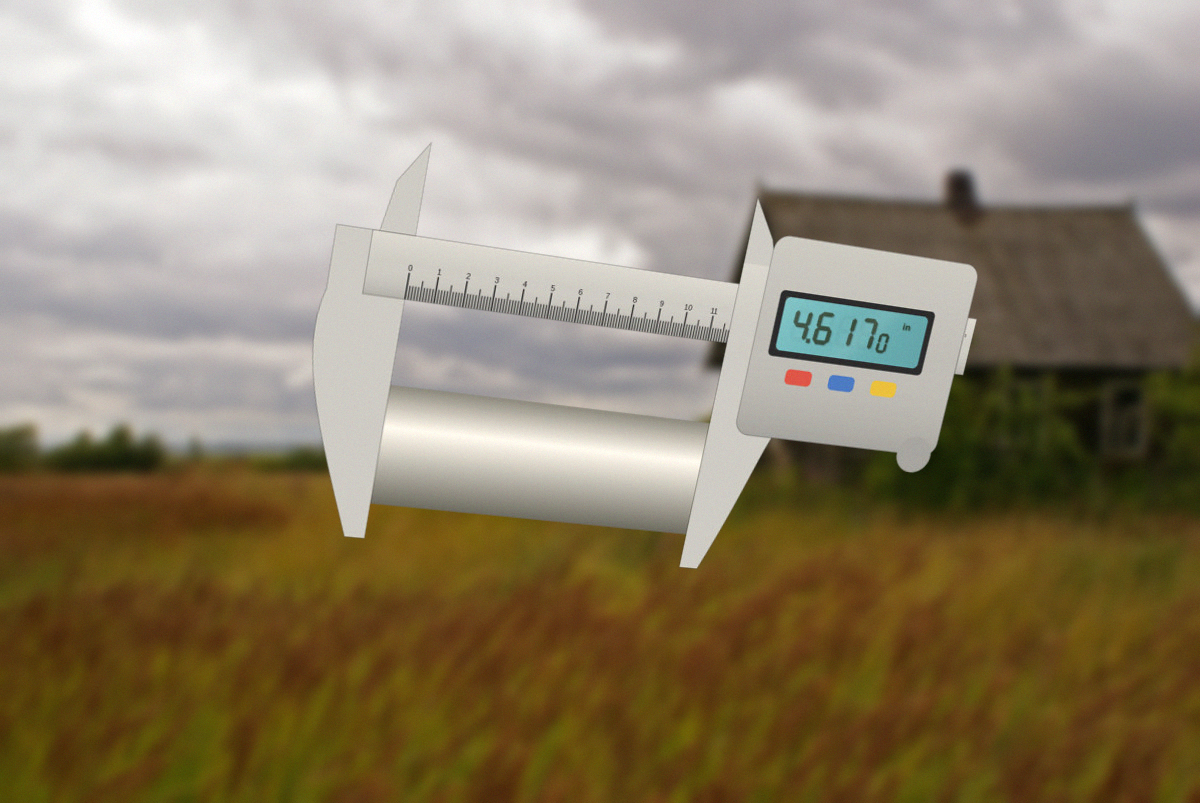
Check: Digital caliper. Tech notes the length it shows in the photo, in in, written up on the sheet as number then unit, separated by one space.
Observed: 4.6170 in
